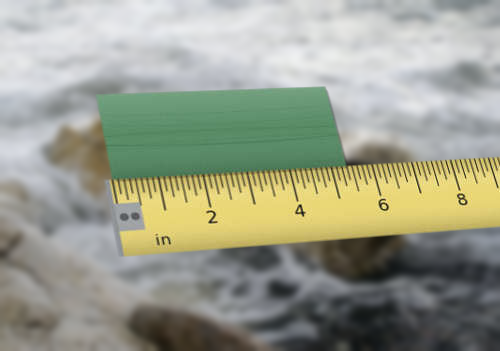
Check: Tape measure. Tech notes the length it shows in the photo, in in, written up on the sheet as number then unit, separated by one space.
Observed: 5.375 in
